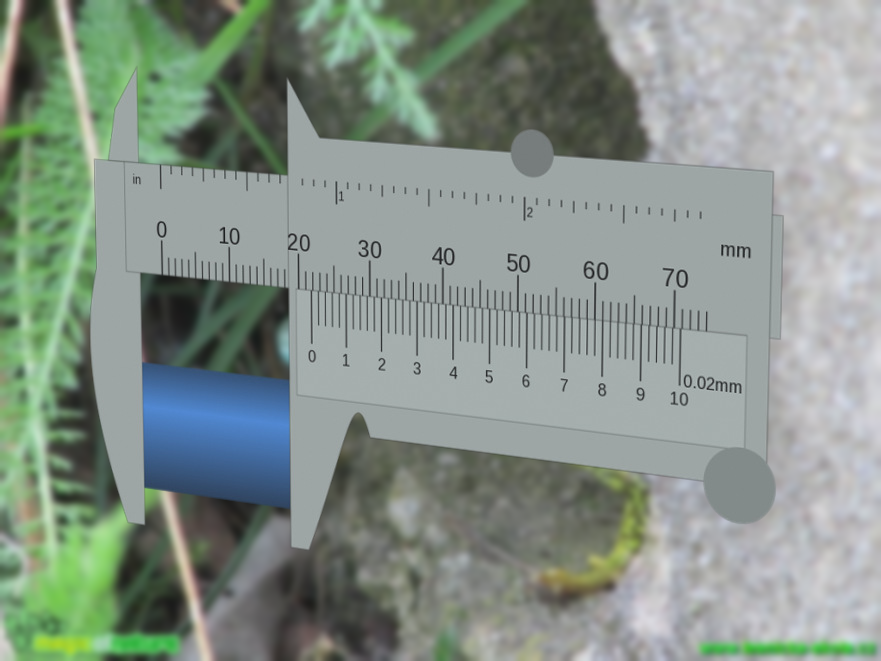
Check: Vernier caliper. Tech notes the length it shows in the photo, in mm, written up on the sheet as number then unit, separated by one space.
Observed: 21.8 mm
